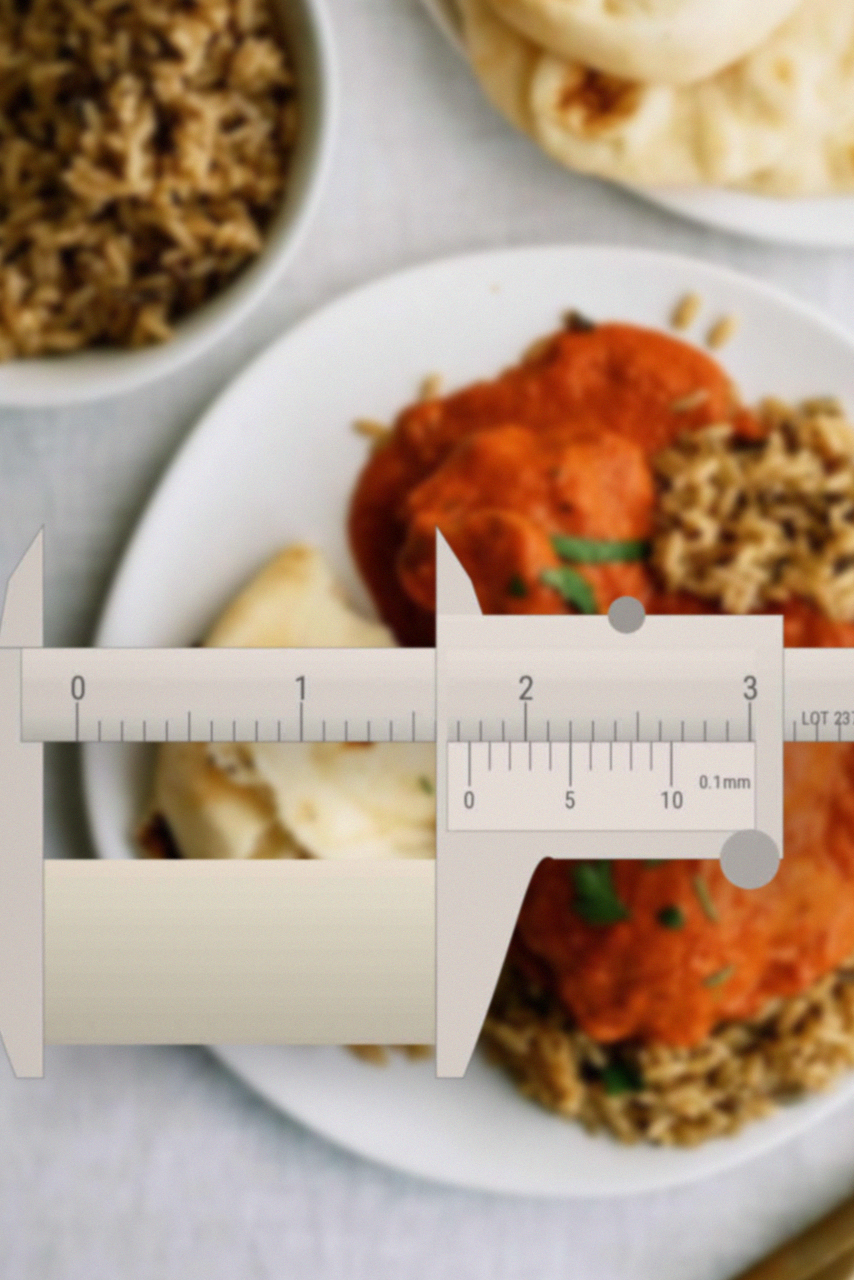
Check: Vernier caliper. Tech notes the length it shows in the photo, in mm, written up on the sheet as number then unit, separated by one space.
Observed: 17.5 mm
